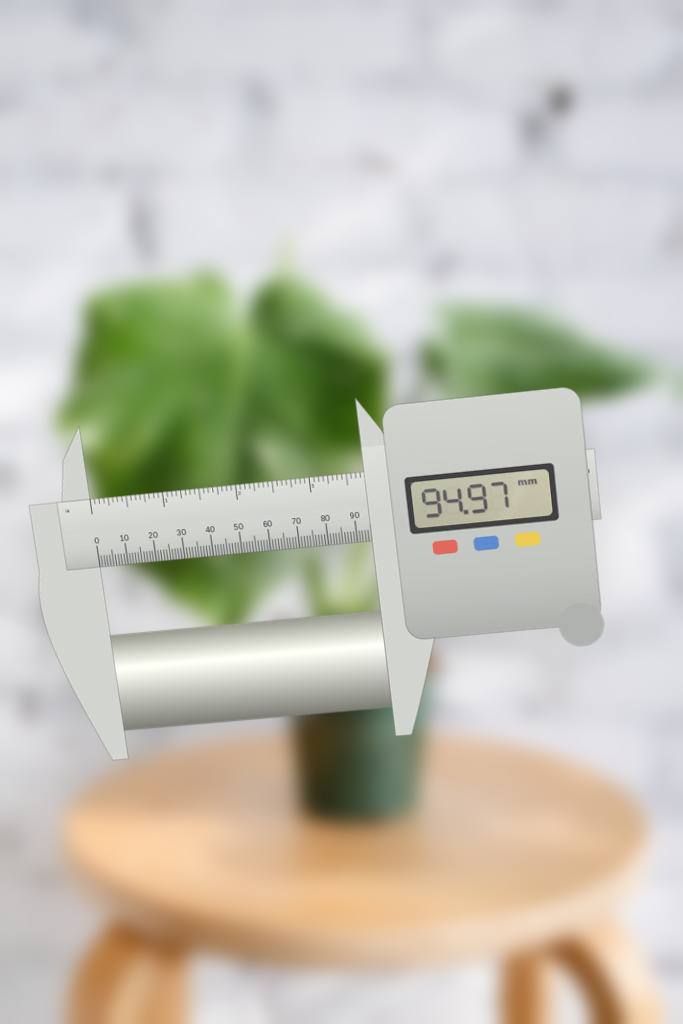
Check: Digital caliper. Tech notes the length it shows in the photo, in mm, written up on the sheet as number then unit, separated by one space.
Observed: 94.97 mm
